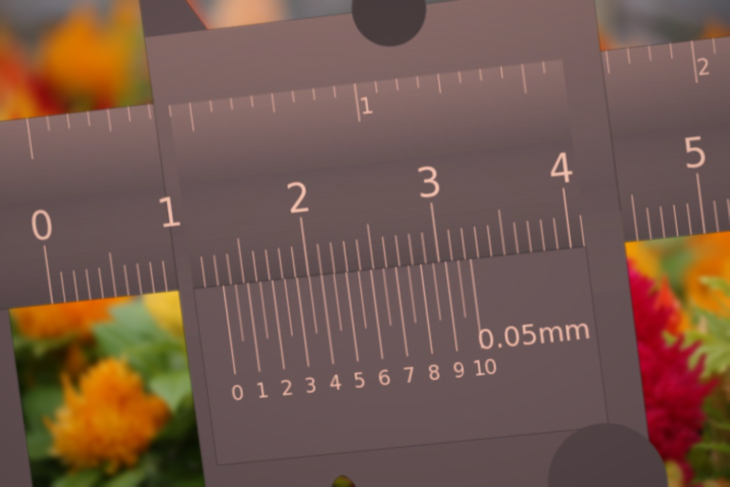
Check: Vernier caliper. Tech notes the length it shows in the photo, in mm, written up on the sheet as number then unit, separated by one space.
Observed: 13.4 mm
